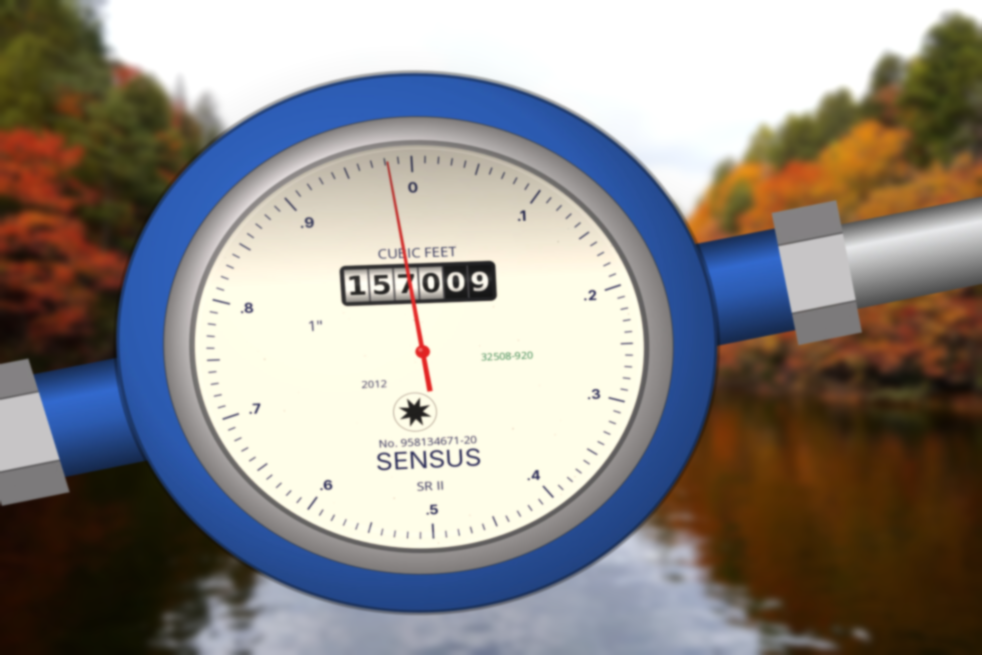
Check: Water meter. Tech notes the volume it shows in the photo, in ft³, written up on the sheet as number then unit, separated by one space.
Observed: 157008.98 ft³
